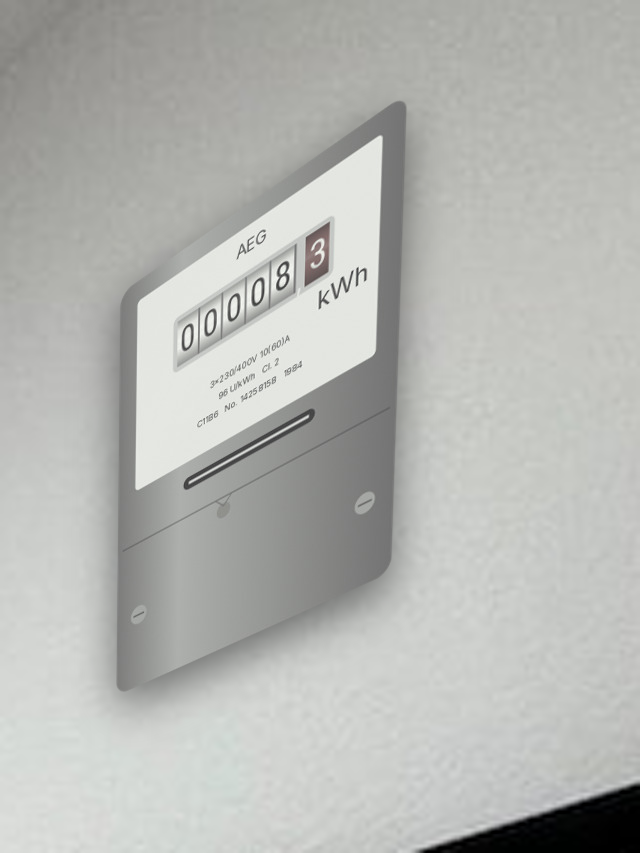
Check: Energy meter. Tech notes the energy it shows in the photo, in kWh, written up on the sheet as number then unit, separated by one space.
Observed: 8.3 kWh
